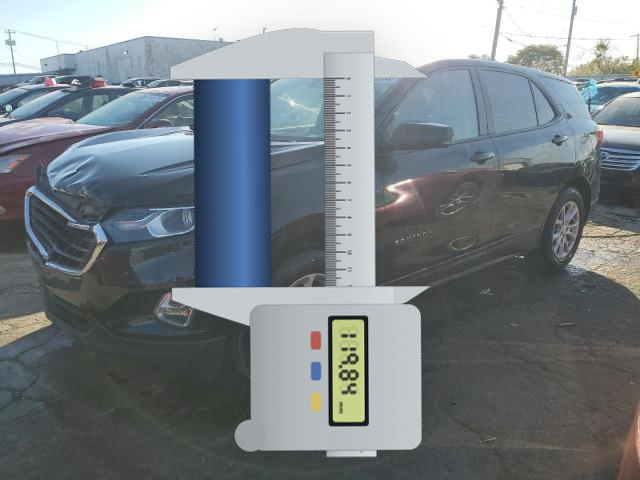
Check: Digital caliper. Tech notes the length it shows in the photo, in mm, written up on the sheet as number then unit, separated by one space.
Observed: 119.84 mm
